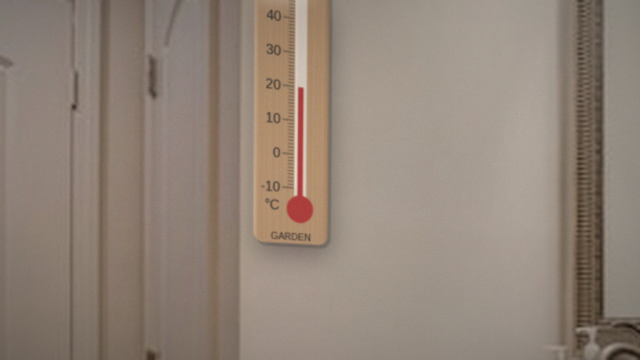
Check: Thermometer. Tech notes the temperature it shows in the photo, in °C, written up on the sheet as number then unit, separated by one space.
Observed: 20 °C
